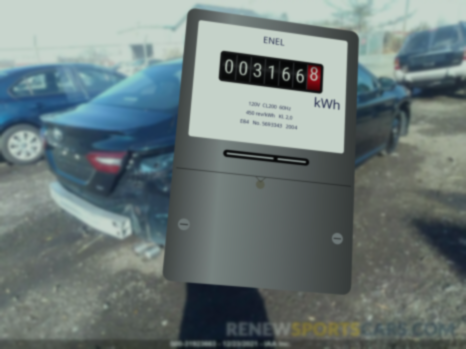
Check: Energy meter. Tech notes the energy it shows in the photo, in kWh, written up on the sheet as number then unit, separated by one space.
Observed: 3166.8 kWh
